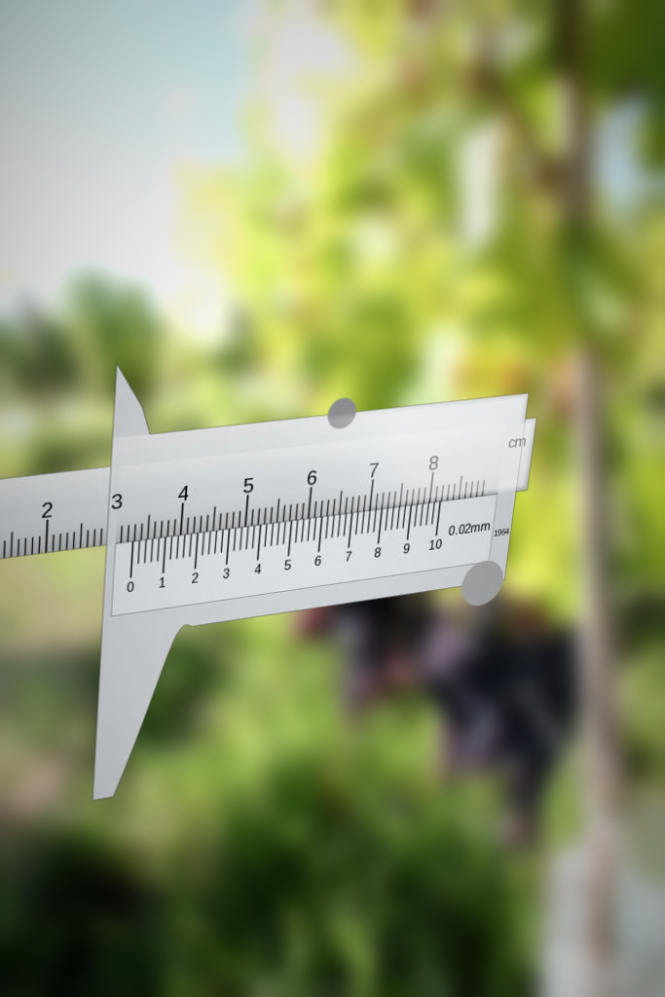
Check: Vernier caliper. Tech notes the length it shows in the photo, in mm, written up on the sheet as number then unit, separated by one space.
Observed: 32.8 mm
